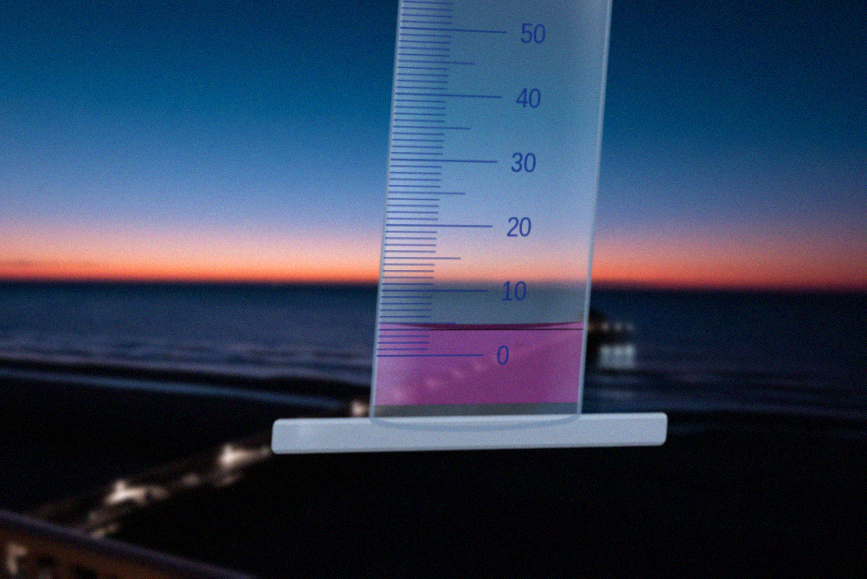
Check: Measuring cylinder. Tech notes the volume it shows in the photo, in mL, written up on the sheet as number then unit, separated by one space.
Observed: 4 mL
